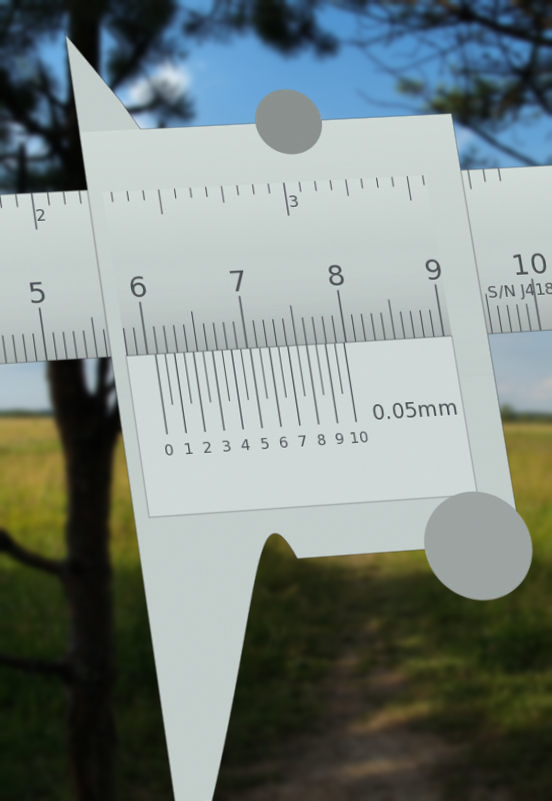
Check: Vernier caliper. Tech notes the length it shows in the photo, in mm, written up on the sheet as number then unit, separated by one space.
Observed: 60.8 mm
